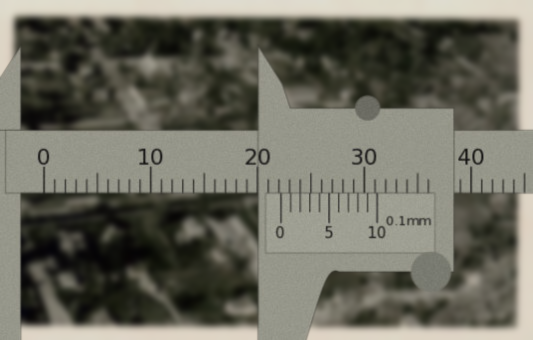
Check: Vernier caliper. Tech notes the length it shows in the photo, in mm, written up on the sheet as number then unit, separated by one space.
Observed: 22.2 mm
